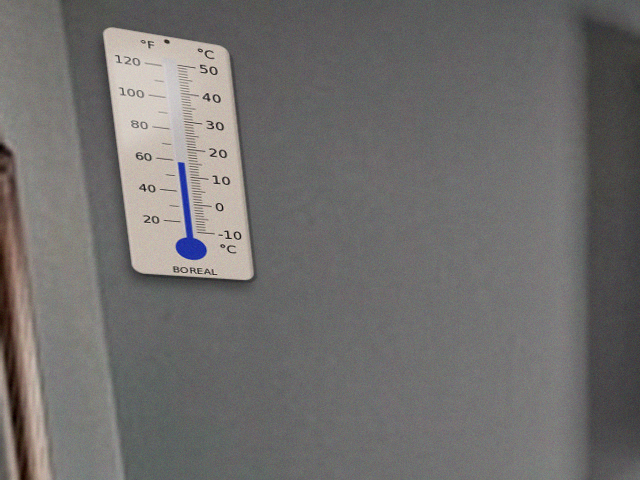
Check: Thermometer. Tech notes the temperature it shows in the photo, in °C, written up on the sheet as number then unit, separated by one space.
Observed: 15 °C
